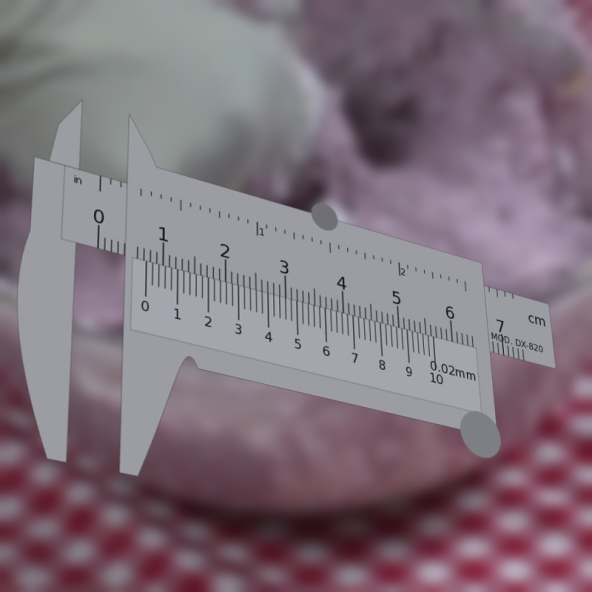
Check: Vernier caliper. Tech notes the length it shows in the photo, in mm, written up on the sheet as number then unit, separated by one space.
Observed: 7.4 mm
